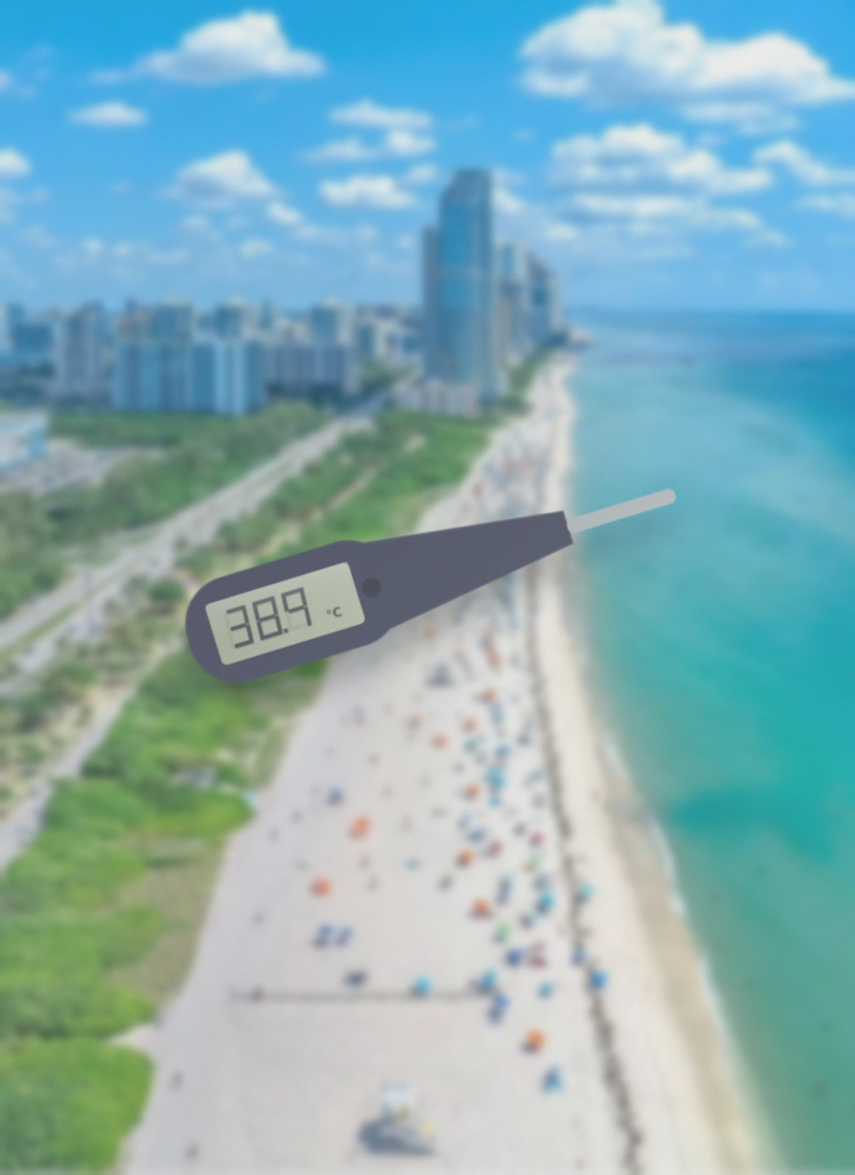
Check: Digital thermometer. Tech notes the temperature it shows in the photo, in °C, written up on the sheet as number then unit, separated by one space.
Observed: 38.9 °C
